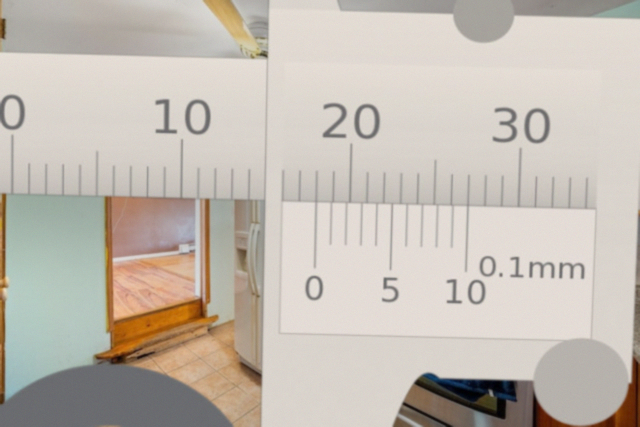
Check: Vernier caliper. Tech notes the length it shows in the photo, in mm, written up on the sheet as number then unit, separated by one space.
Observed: 18.0 mm
